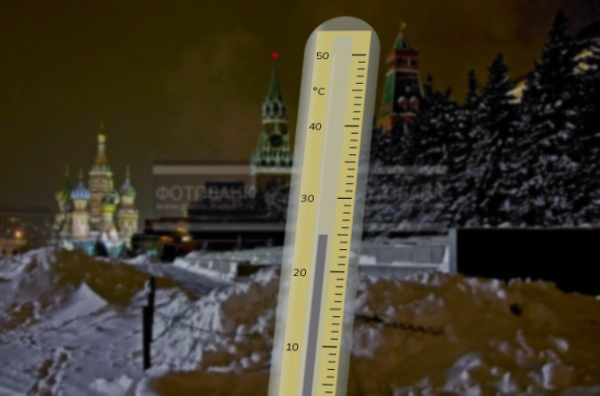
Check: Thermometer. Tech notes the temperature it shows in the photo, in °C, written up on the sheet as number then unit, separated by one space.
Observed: 25 °C
